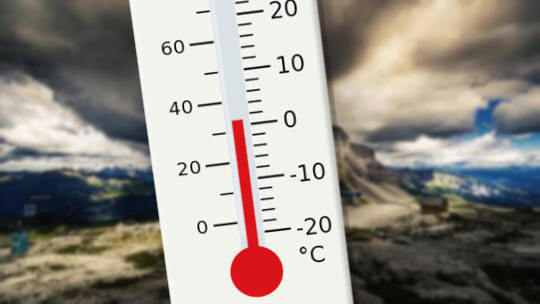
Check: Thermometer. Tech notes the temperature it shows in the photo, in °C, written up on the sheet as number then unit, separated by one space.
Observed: 1 °C
